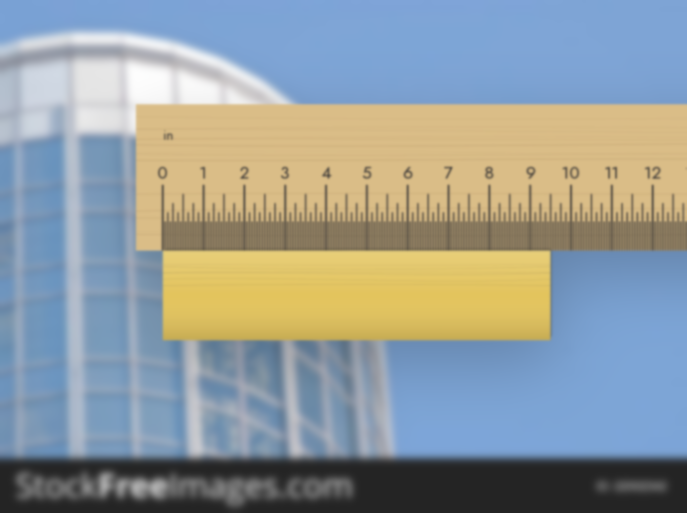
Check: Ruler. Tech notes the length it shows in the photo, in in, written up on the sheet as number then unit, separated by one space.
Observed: 9.5 in
